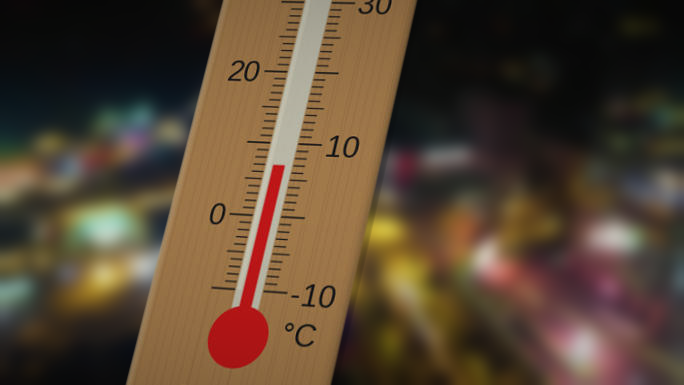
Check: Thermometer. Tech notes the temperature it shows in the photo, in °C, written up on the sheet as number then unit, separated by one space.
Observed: 7 °C
